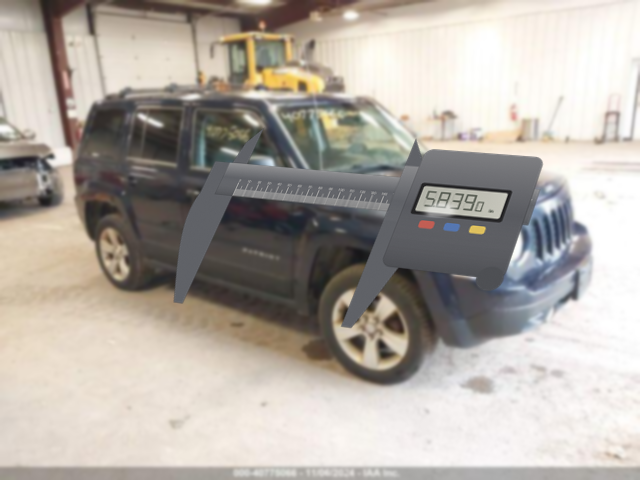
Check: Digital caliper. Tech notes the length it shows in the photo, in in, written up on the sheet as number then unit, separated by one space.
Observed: 5.8390 in
